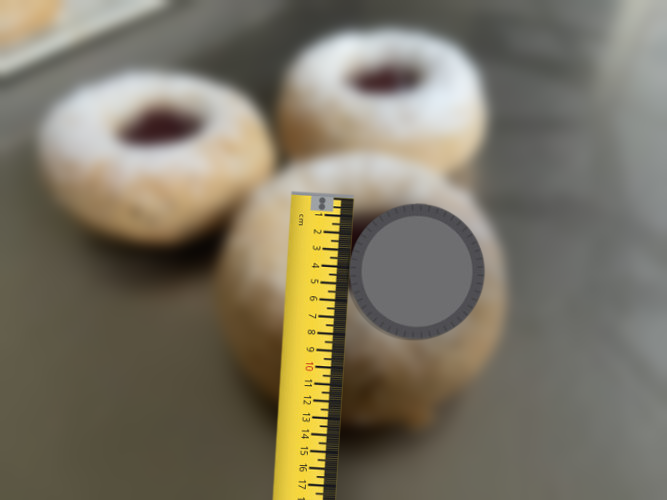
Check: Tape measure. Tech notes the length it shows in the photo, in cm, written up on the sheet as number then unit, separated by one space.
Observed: 8 cm
